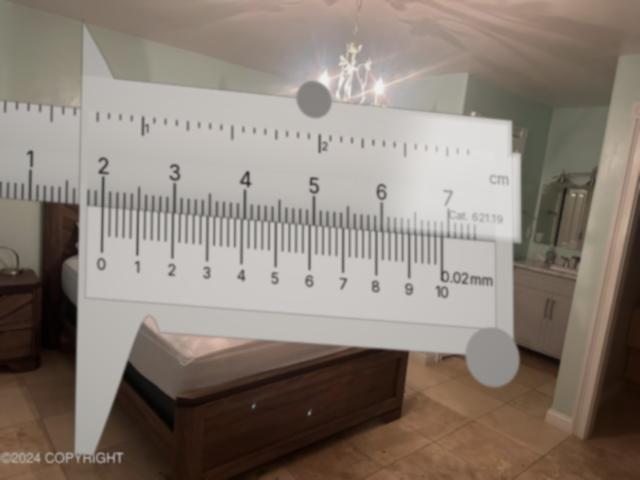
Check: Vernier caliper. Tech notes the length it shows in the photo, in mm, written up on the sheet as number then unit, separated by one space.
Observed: 20.0 mm
